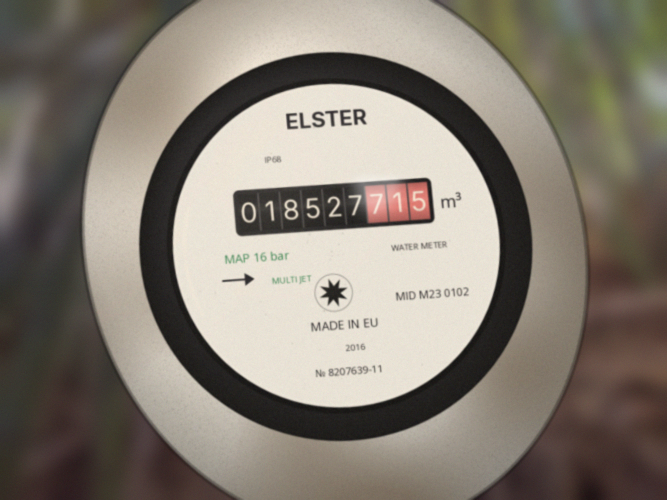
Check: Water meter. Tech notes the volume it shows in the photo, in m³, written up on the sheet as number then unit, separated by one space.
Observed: 18527.715 m³
